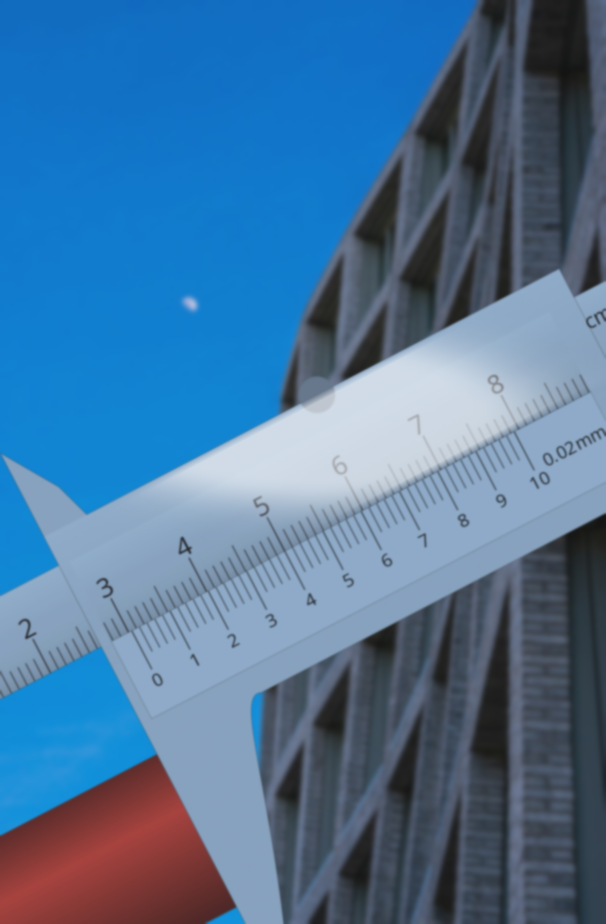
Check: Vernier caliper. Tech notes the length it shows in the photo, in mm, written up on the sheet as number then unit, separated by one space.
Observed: 30.4 mm
